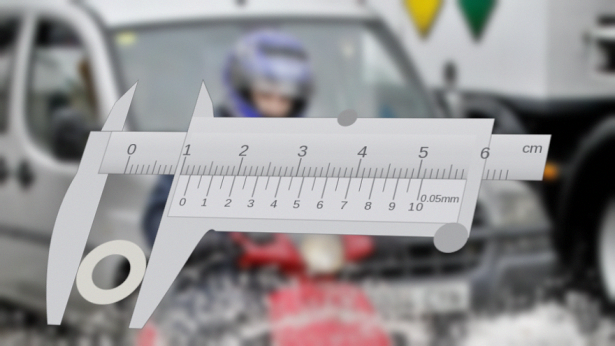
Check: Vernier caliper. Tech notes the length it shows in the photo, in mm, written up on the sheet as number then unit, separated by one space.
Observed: 11.8 mm
